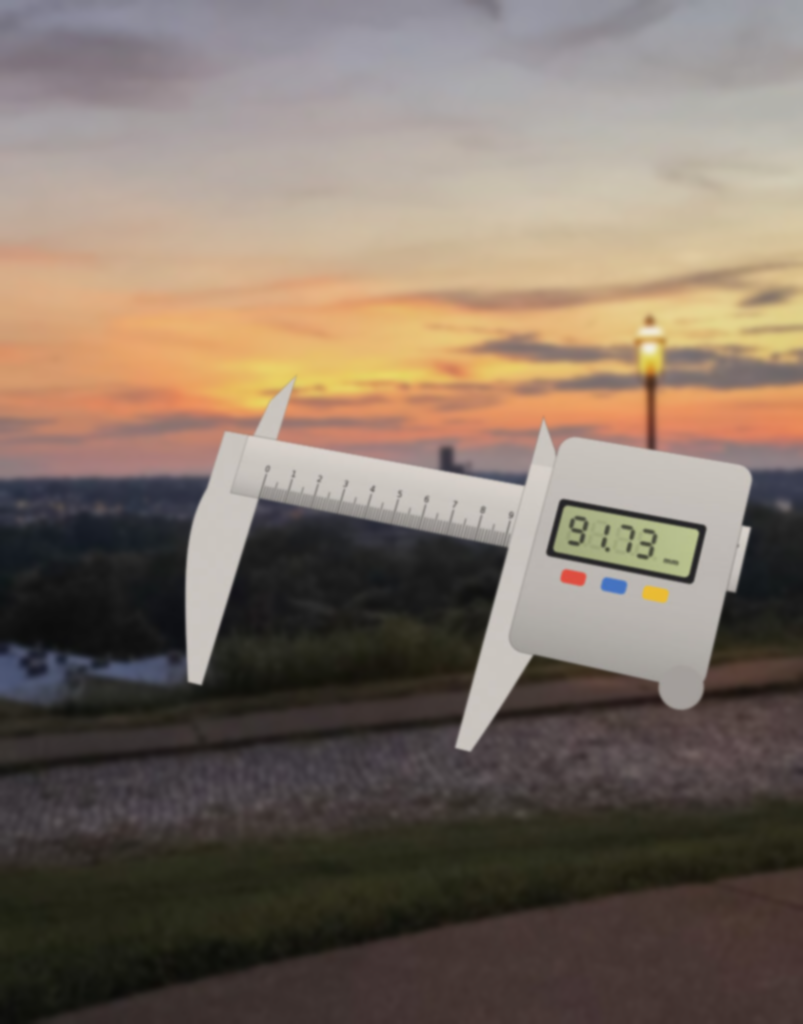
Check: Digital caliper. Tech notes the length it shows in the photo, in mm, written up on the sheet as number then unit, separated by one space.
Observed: 91.73 mm
